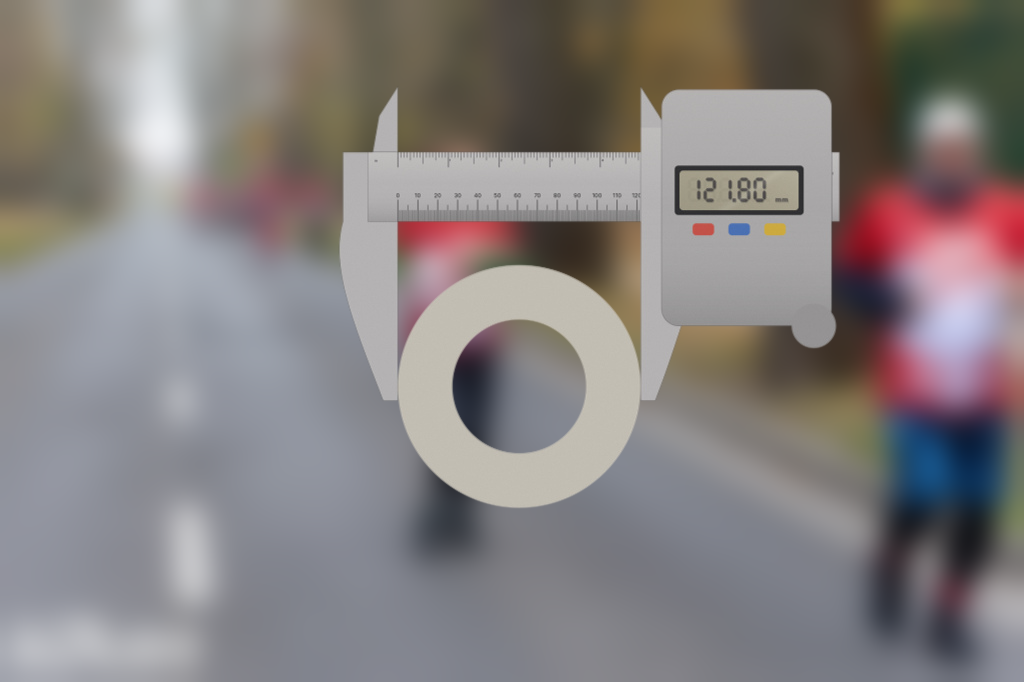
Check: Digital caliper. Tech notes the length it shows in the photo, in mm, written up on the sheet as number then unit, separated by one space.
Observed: 121.80 mm
